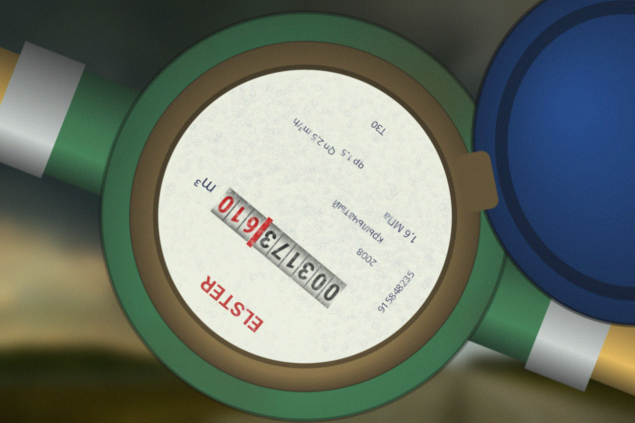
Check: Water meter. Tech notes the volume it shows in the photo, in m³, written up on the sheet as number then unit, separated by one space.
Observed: 3173.610 m³
